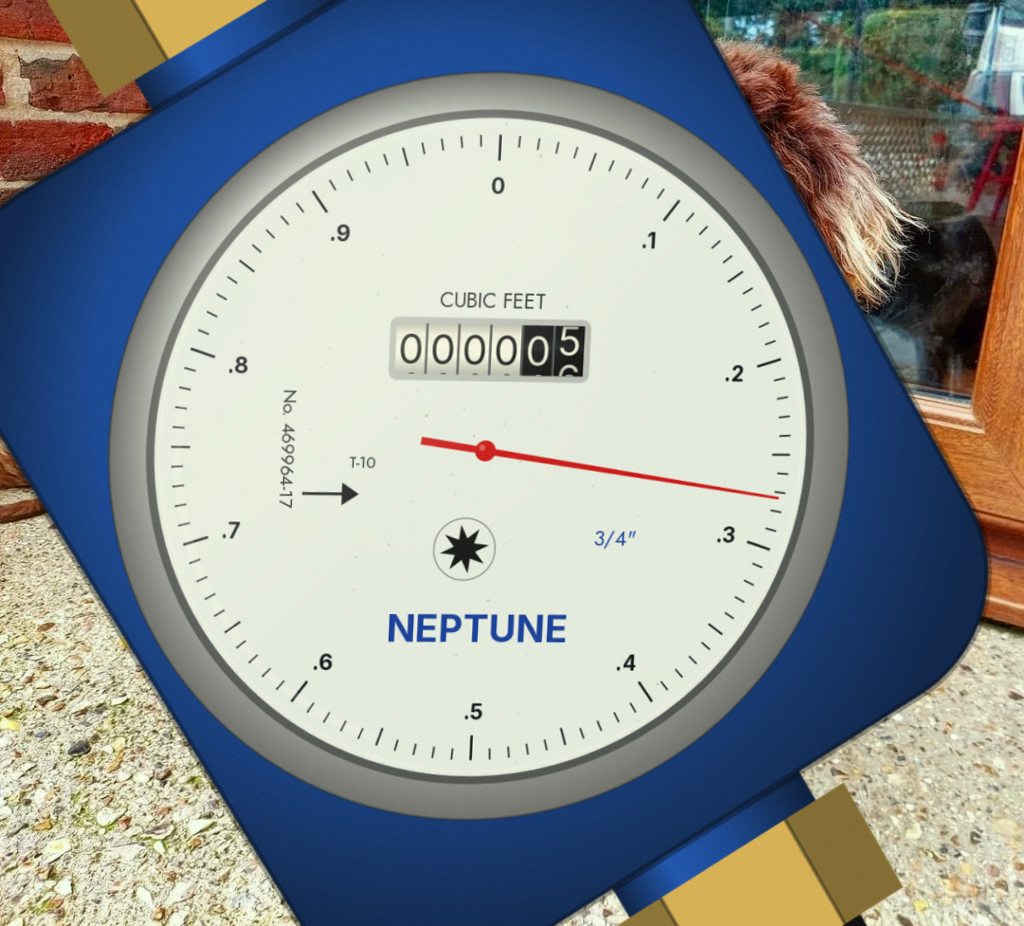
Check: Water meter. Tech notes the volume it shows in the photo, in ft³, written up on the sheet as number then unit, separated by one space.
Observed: 5.27 ft³
